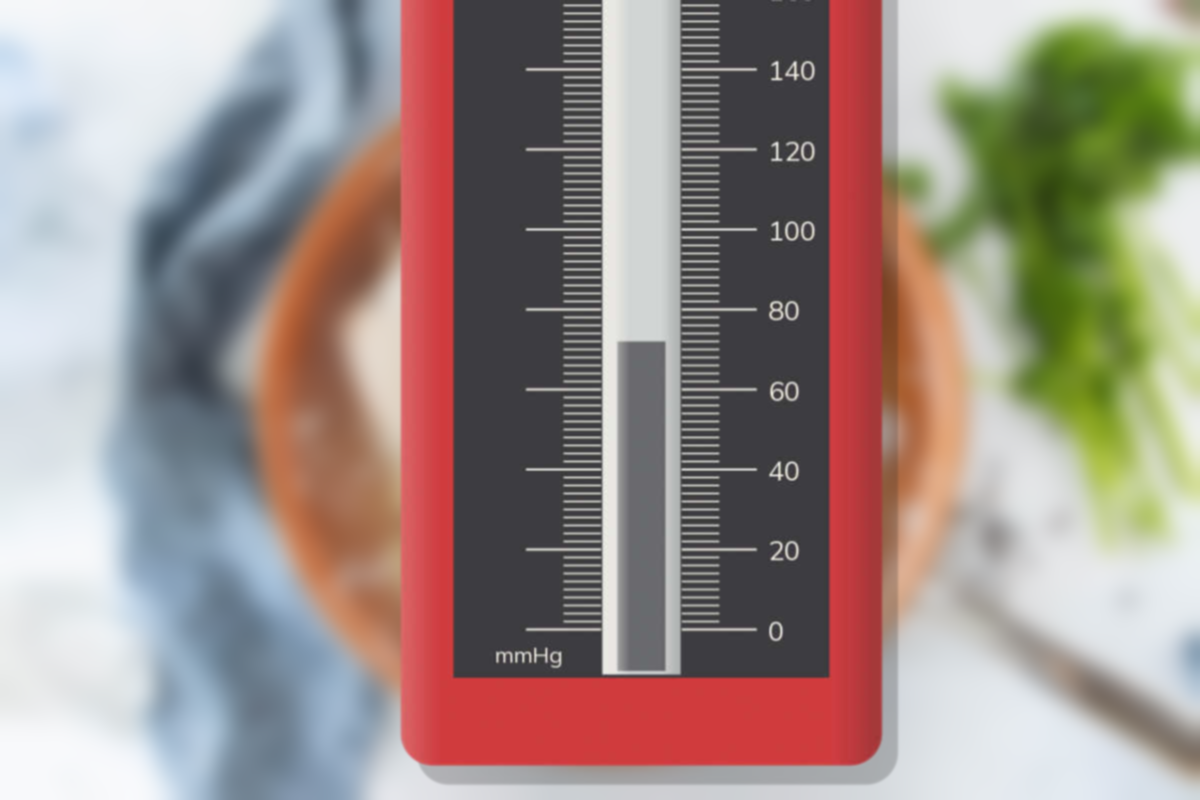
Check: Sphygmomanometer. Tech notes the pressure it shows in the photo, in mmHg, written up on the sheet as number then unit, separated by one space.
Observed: 72 mmHg
